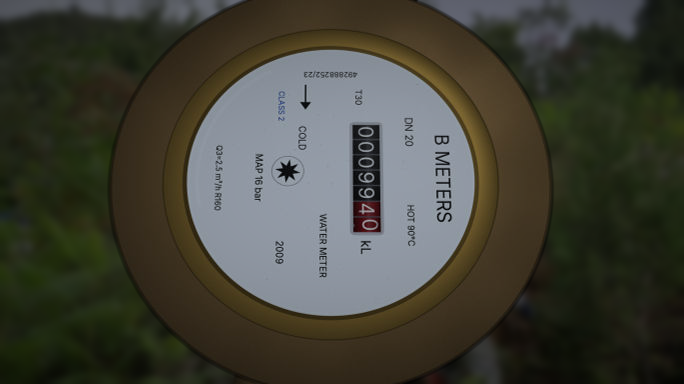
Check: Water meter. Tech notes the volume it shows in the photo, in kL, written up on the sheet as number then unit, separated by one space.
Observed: 99.40 kL
